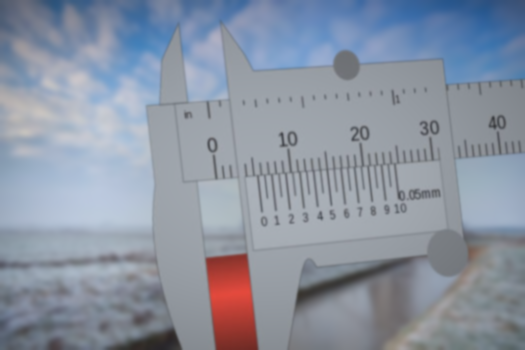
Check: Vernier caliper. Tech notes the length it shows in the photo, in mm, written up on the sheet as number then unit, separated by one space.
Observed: 5.5 mm
